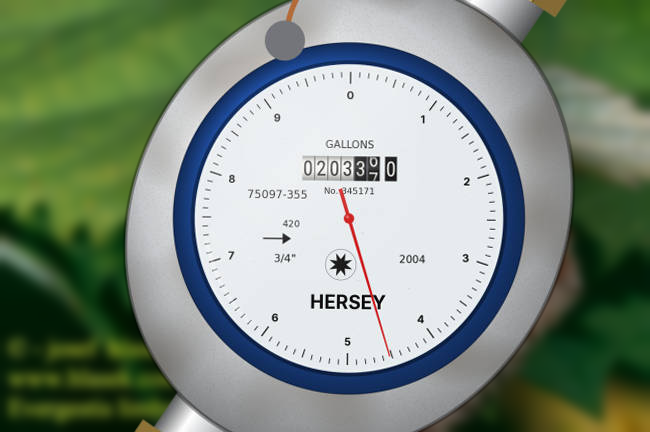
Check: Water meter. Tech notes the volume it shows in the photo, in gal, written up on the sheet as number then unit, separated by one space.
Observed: 203364.5 gal
